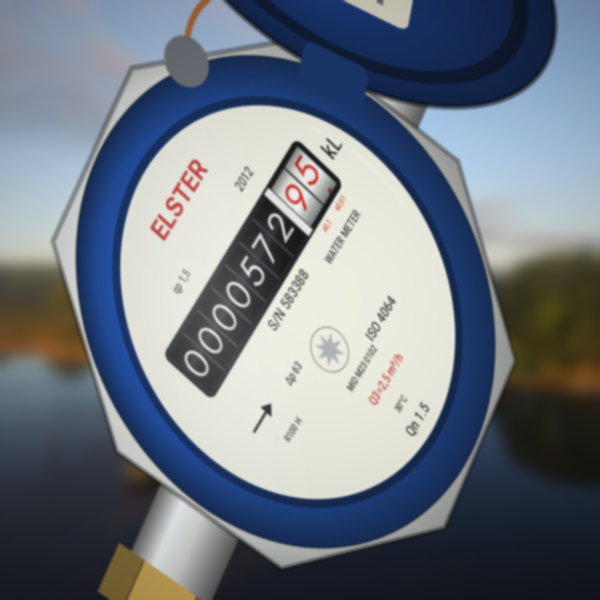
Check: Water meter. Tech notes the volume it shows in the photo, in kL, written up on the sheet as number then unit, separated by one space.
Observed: 572.95 kL
